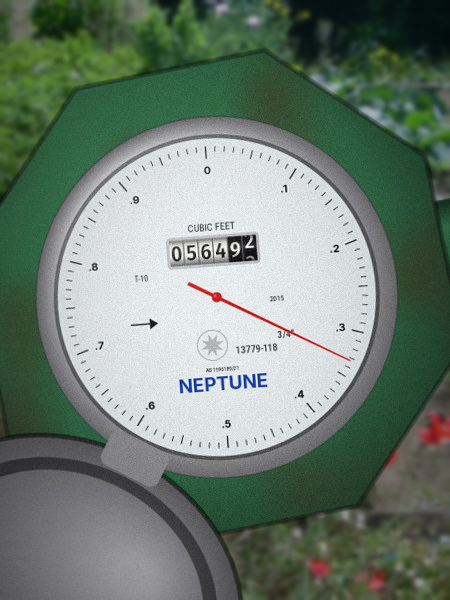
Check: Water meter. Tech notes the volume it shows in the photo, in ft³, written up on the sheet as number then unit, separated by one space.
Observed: 56492.33 ft³
